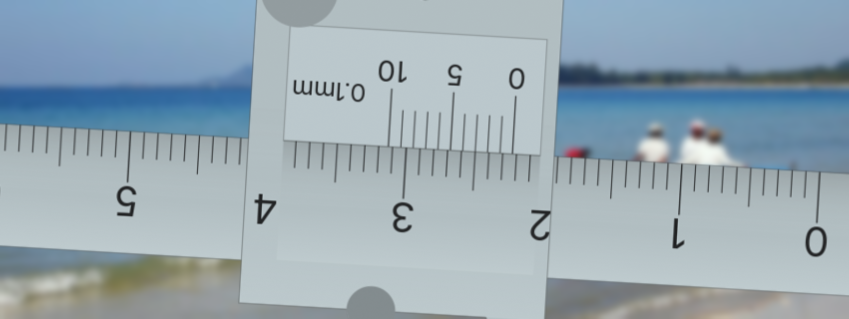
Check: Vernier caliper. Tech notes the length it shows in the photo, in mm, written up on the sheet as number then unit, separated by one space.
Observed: 22.3 mm
